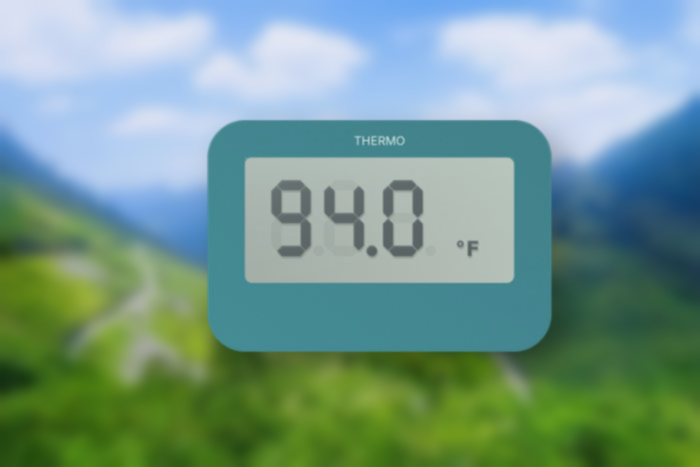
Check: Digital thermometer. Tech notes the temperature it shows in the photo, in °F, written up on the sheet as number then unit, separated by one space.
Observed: 94.0 °F
